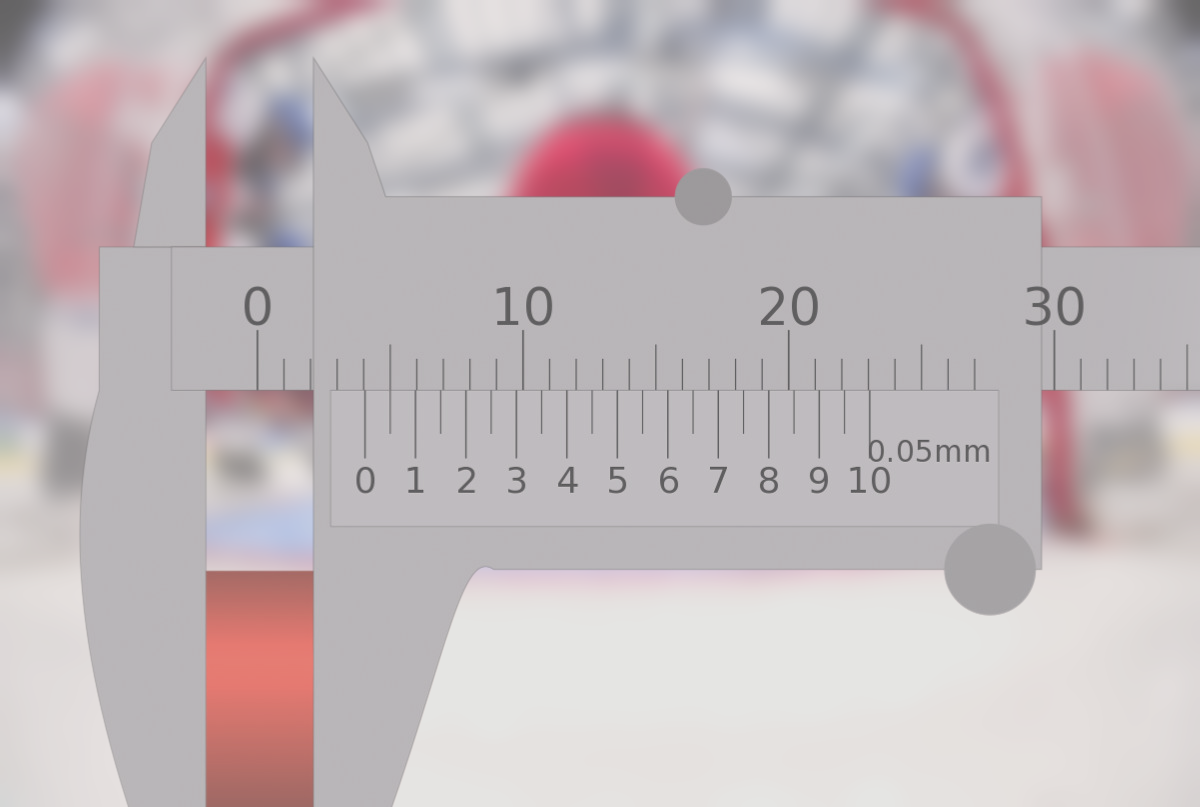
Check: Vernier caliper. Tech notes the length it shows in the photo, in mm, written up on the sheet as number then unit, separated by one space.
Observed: 4.05 mm
